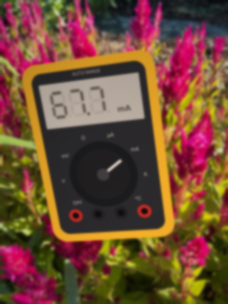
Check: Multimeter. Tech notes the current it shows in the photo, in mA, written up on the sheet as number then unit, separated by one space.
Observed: 67.7 mA
